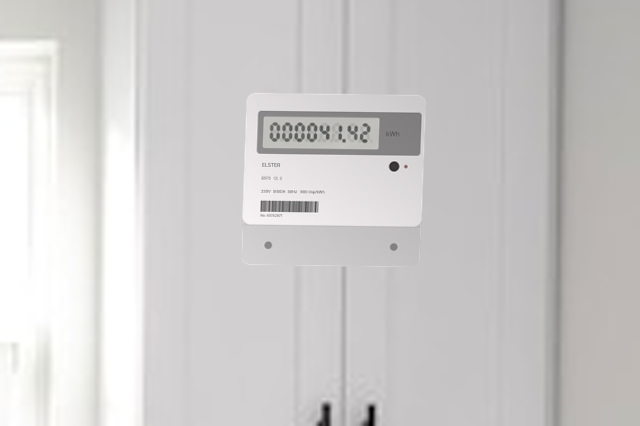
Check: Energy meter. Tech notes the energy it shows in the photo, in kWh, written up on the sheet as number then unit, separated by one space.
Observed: 41.42 kWh
